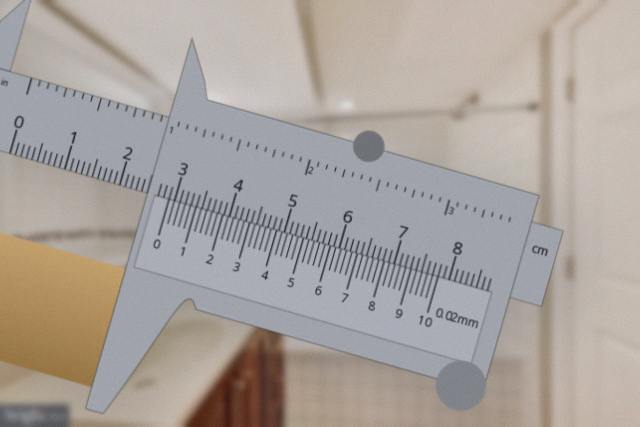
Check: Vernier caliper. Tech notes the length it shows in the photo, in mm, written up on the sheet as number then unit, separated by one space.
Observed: 29.0 mm
